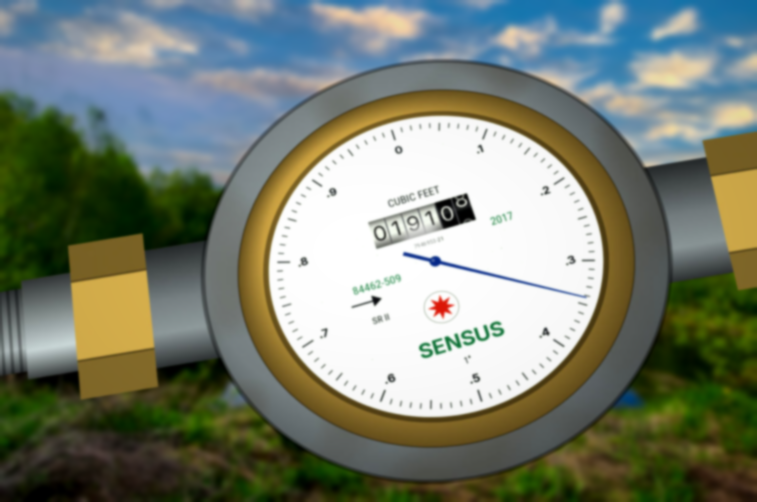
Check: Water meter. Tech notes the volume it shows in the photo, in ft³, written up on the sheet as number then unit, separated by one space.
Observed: 19108.34 ft³
